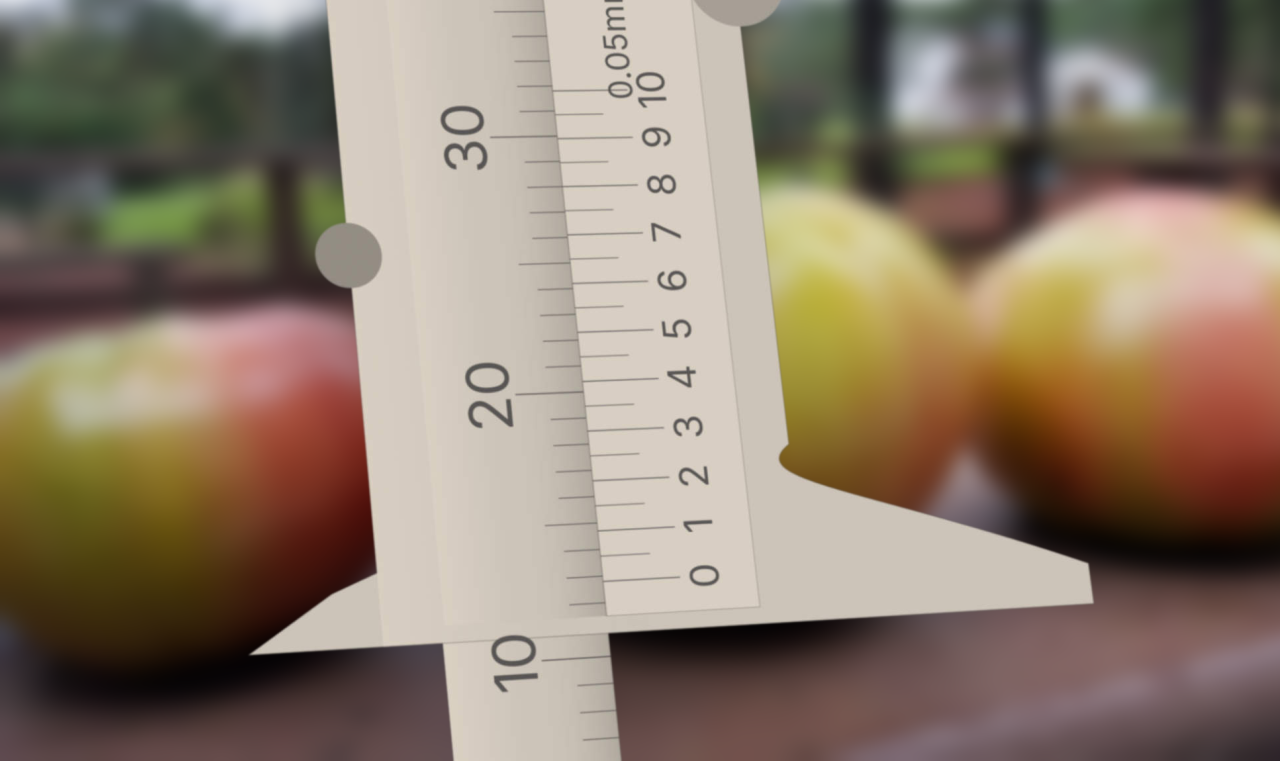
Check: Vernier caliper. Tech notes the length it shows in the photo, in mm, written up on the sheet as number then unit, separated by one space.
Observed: 12.8 mm
